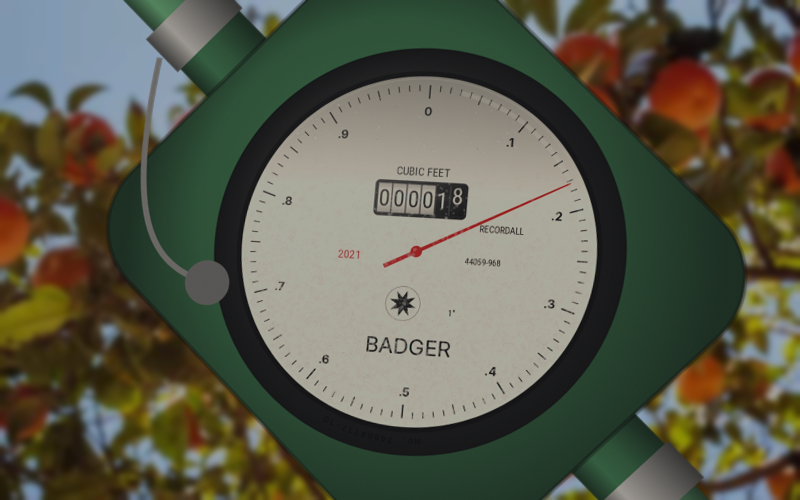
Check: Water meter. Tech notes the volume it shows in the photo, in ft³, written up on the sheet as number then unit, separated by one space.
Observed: 18.17 ft³
